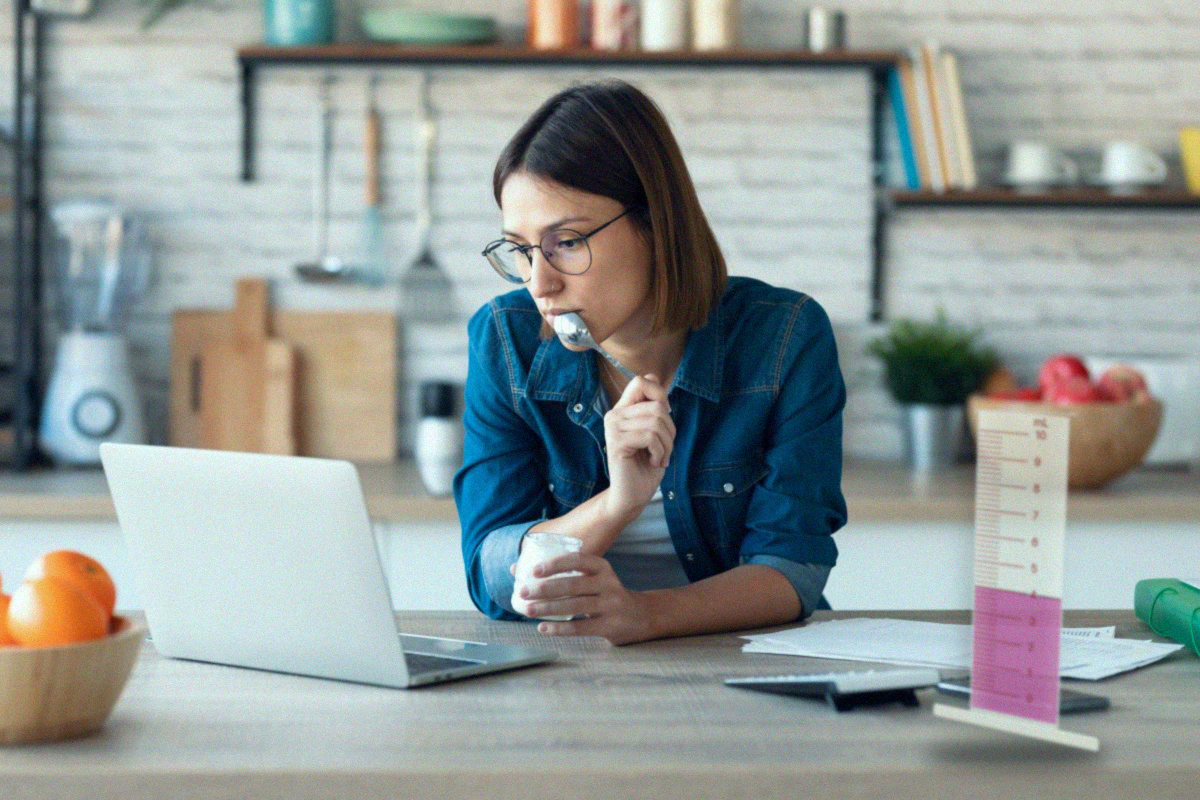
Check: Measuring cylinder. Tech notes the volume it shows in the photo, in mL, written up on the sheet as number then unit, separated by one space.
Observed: 4 mL
